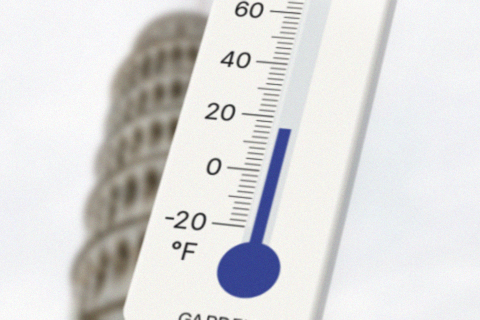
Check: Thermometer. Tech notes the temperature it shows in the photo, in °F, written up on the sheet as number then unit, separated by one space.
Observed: 16 °F
